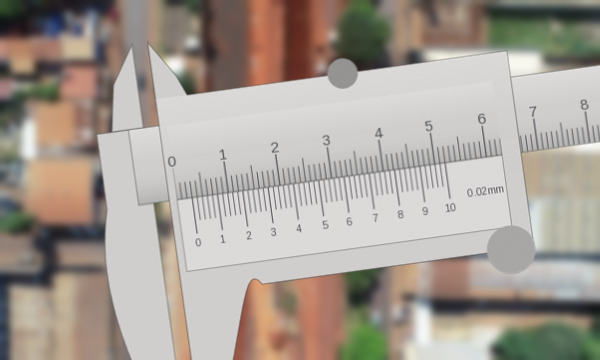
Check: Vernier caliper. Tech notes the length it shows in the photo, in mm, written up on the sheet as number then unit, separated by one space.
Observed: 3.0 mm
